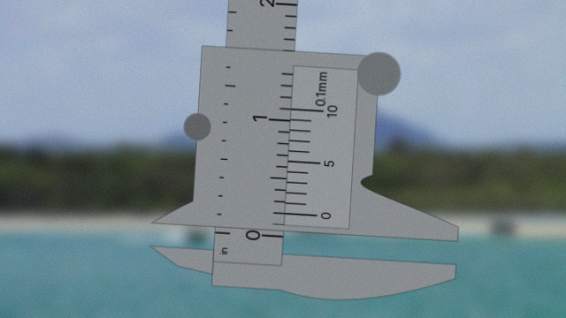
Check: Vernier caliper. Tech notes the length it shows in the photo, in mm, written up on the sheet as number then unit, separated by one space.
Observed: 2.0 mm
